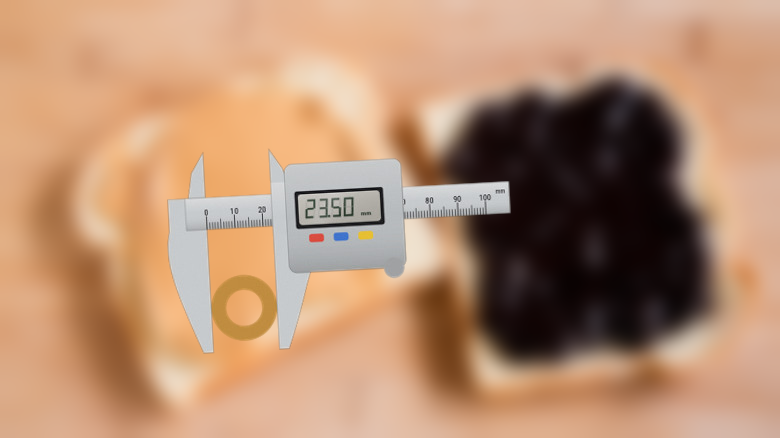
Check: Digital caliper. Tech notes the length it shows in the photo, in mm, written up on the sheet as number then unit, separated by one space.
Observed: 23.50 mm
